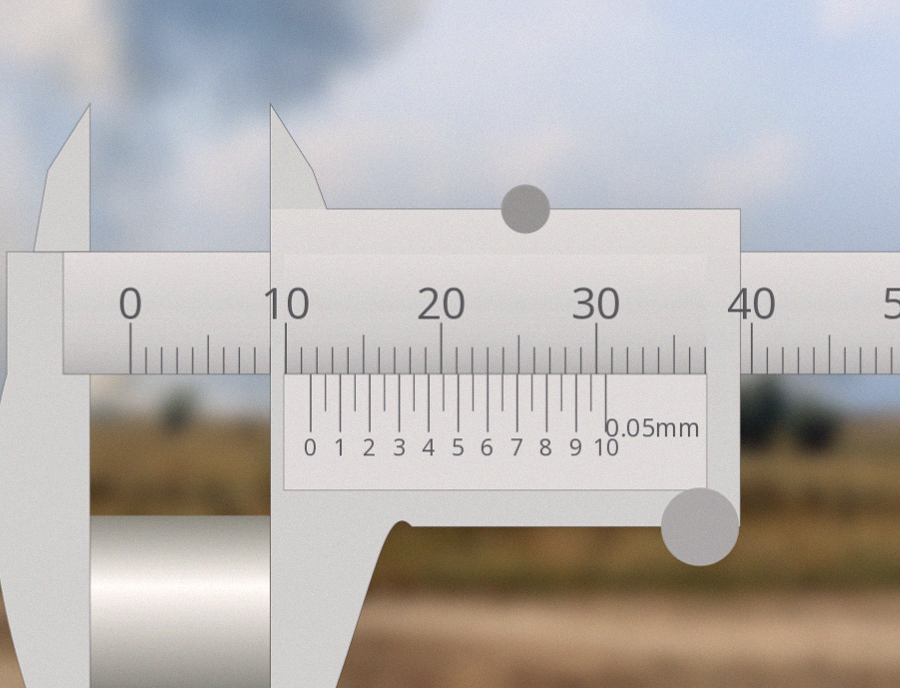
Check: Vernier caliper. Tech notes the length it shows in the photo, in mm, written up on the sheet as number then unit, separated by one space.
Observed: 11.6 mm
